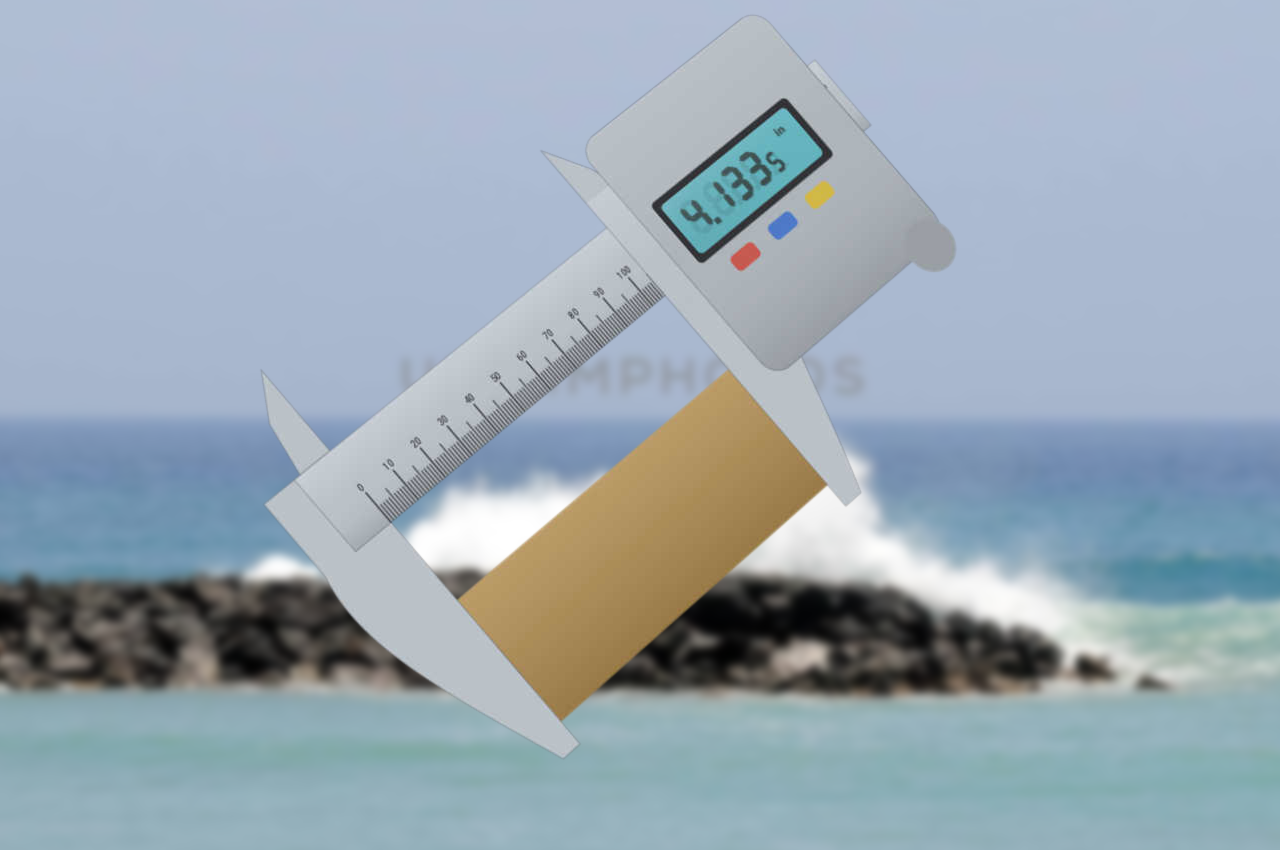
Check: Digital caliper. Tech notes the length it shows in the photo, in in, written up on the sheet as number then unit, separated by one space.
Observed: 4.1335 in
